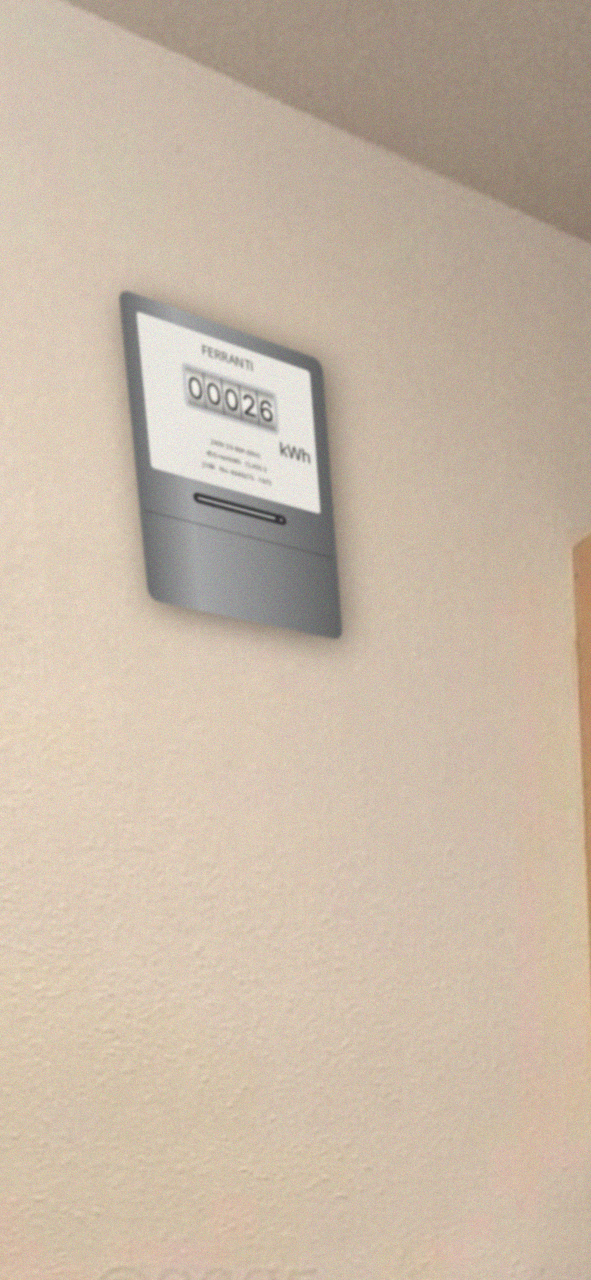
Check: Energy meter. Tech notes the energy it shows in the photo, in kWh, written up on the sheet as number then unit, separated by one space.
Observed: 26 kWh
